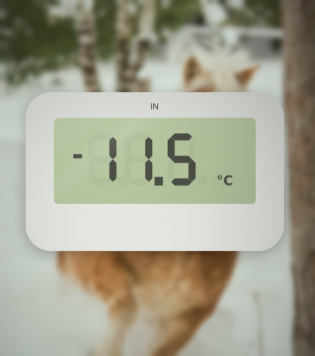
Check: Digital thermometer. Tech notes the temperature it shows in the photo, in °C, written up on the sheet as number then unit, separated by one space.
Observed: -11.5 °C
